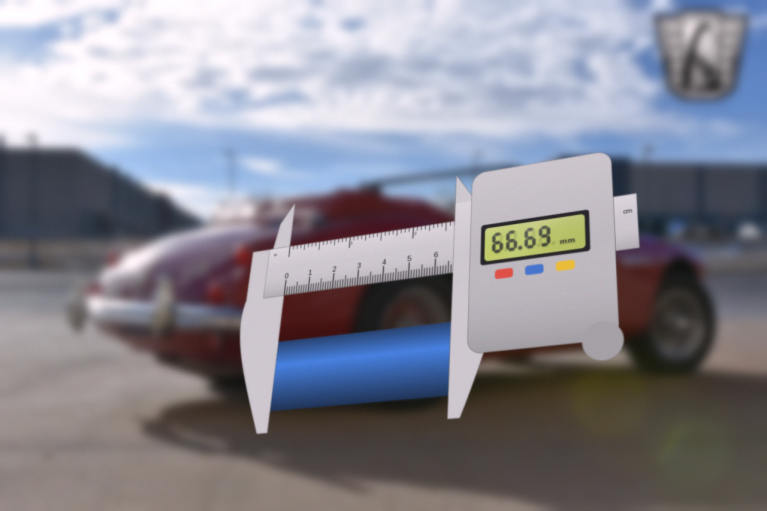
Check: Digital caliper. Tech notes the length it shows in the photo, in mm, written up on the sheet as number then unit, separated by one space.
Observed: 66.69 mm
